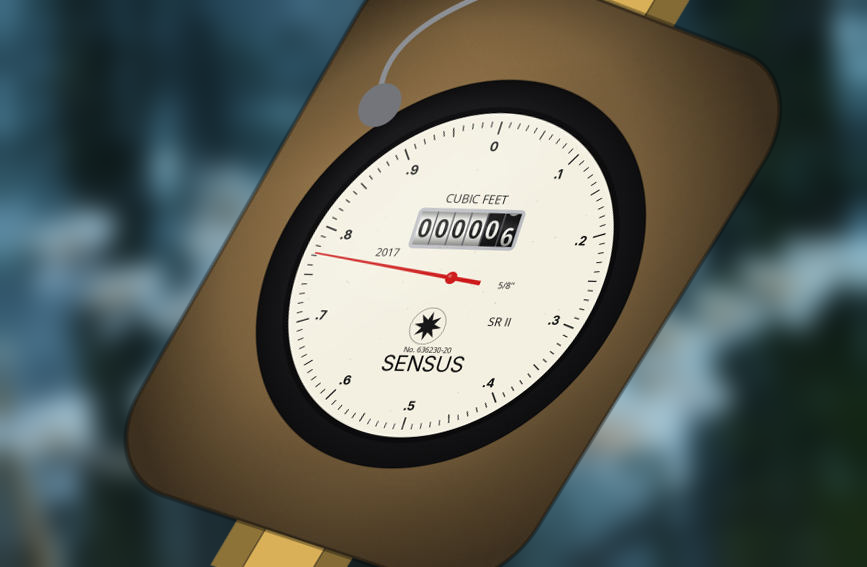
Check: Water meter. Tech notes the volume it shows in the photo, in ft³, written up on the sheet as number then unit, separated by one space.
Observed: 5.77 ft³
